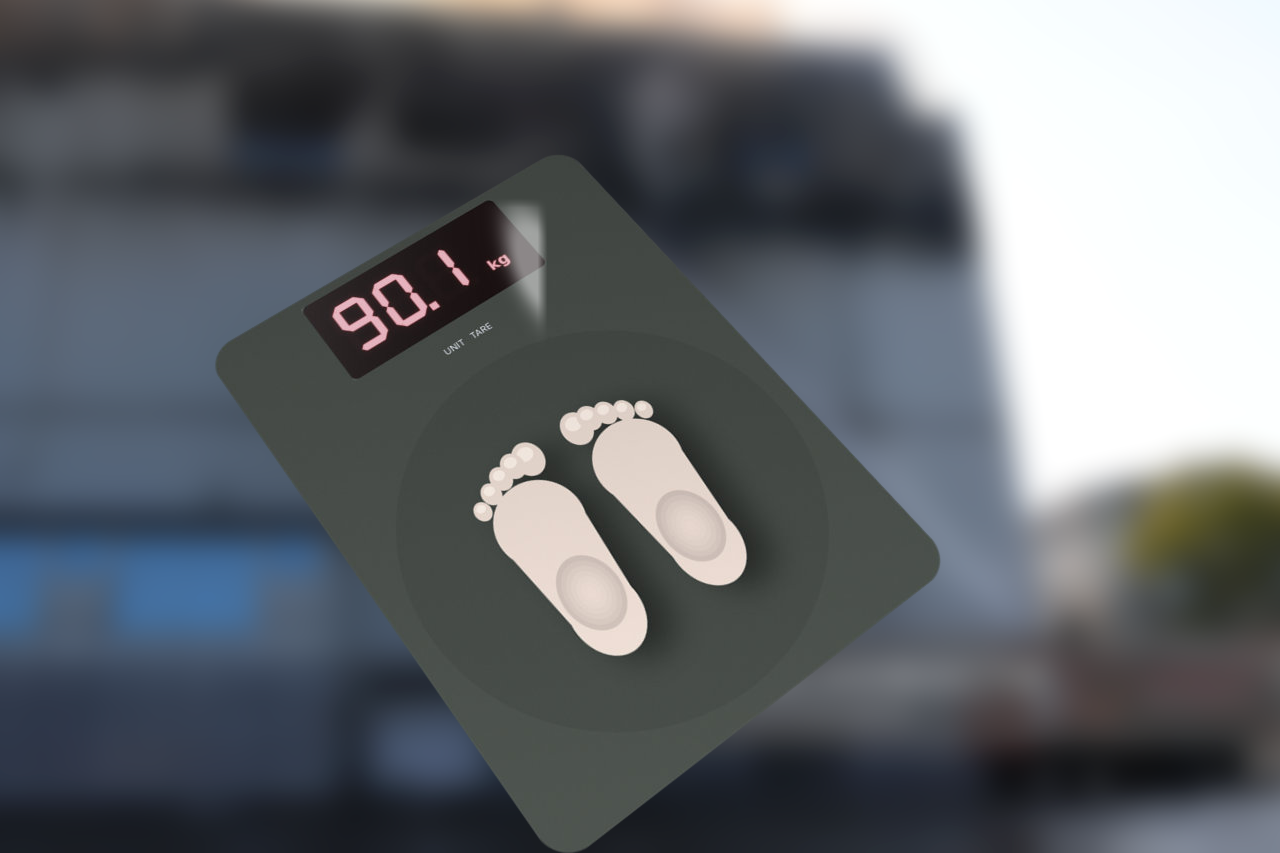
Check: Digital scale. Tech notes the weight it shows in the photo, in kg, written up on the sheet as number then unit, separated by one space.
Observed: 90.1 kg
